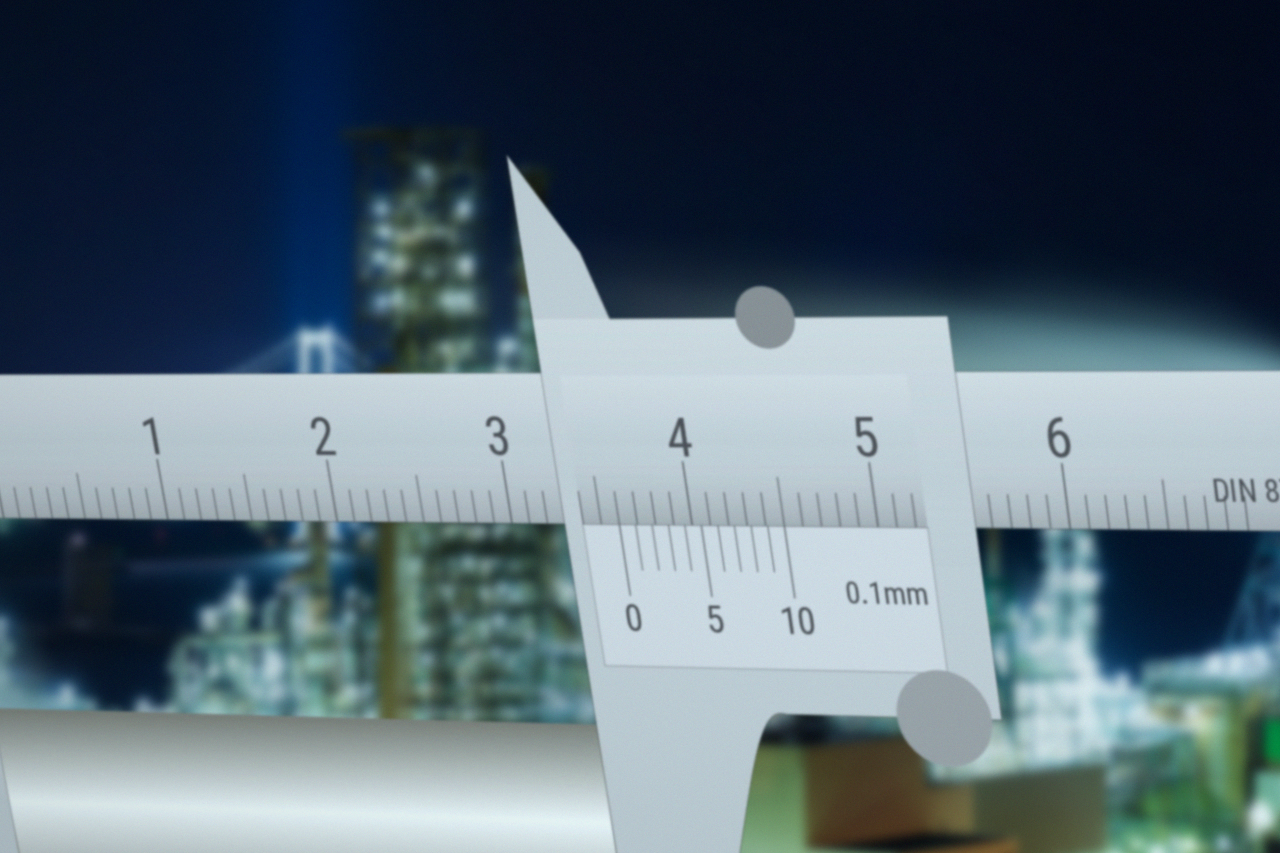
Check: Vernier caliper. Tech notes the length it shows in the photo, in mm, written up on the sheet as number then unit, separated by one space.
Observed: 36.0 mm
